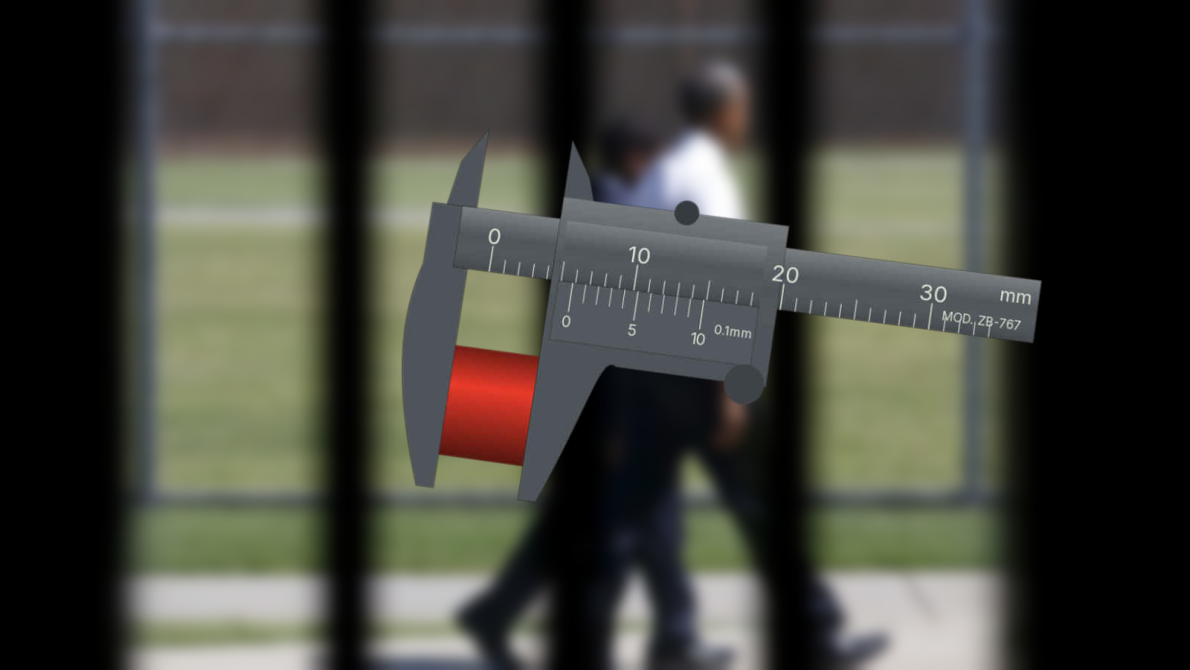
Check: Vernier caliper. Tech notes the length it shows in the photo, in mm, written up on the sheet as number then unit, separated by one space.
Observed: 5.8 mm
